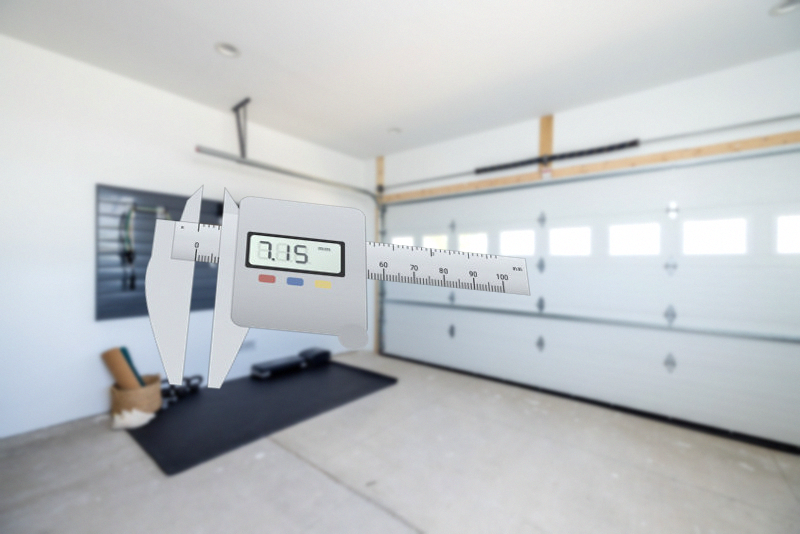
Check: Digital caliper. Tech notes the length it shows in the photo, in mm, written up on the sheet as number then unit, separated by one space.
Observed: 7.15 mm
